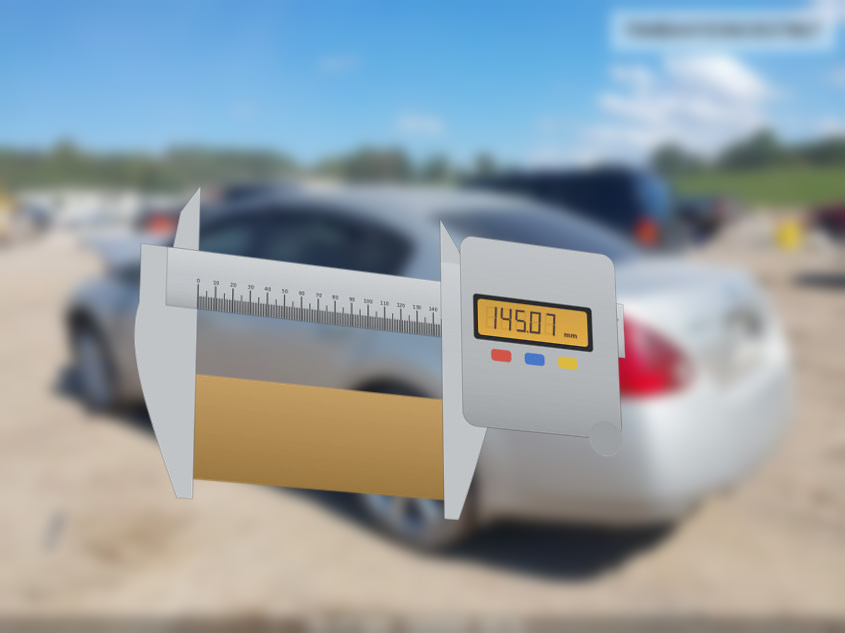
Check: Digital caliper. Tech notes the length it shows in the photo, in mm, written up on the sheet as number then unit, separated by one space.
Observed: 145.07 mm
